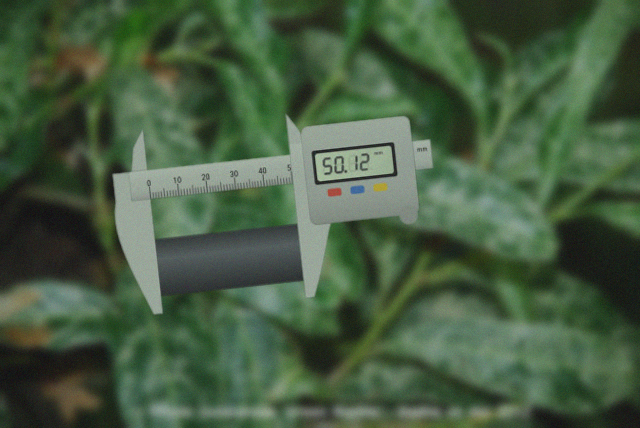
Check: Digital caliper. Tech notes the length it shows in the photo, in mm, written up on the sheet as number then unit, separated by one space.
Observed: 50.12 mm
